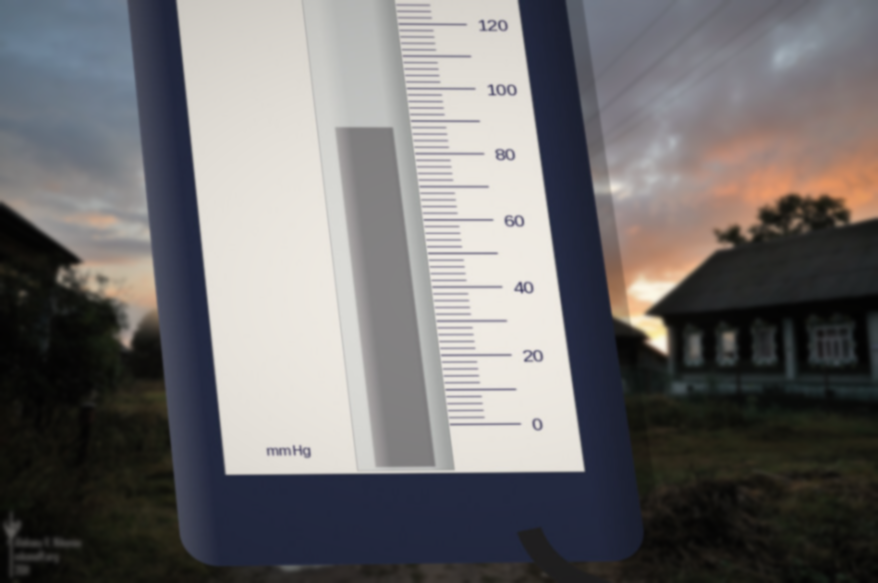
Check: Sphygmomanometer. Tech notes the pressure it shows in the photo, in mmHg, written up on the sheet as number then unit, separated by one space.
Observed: 88 mmHg
